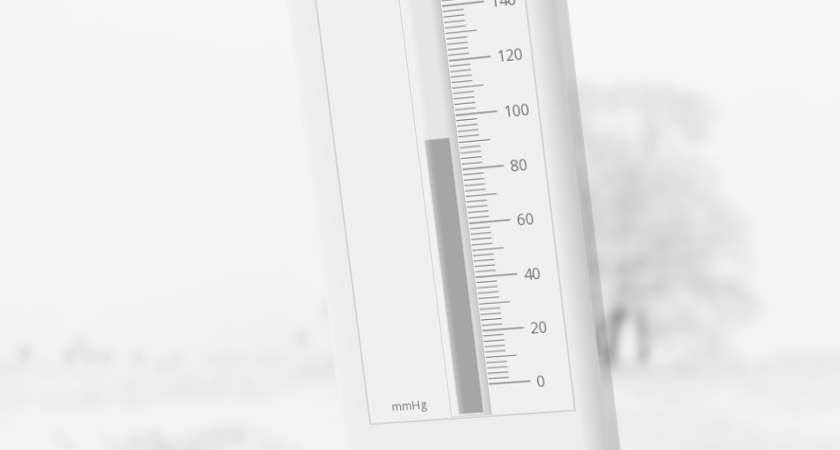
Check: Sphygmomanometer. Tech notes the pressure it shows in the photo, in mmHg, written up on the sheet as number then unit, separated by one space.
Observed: 92 mmHg
